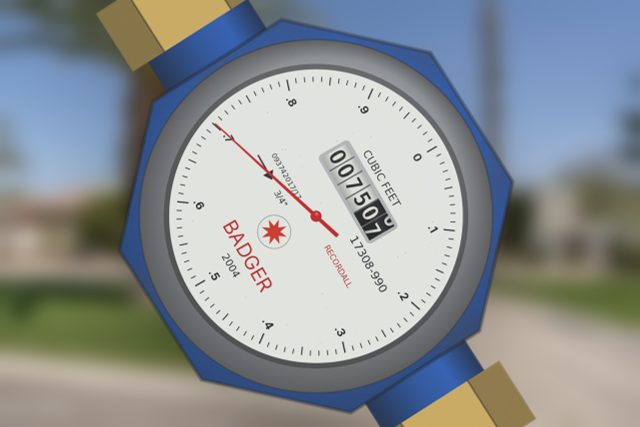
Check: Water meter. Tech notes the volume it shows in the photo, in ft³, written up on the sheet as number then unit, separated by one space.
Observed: 7506.70 ft³
